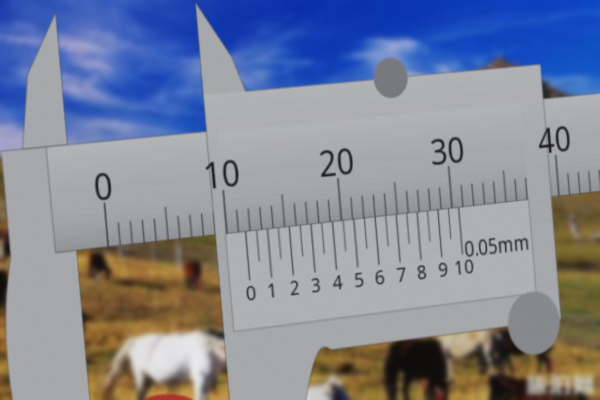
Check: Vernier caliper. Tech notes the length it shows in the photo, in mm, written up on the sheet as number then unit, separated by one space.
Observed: 11.6 mm
